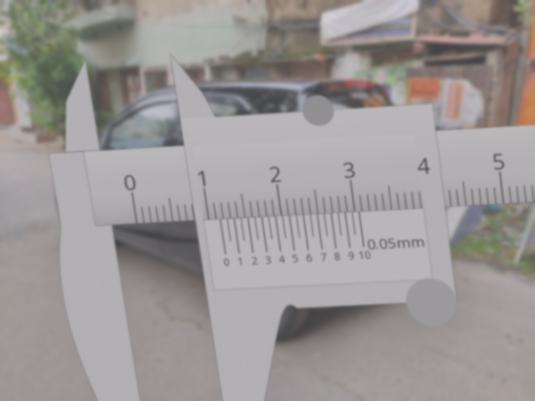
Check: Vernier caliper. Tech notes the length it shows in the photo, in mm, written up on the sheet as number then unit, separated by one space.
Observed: 11.6 mm
